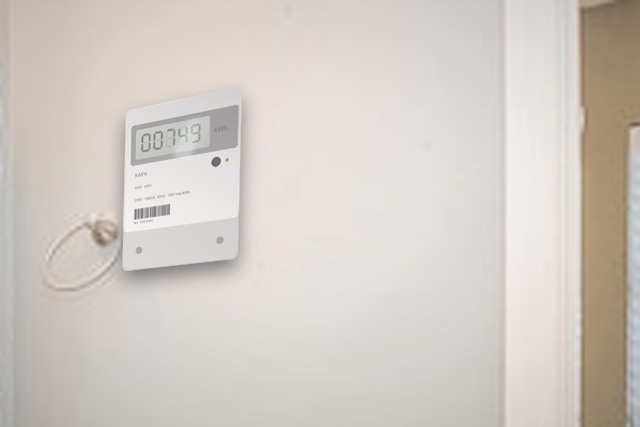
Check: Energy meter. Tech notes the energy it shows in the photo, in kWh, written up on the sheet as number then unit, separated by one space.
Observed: 749 kWh
